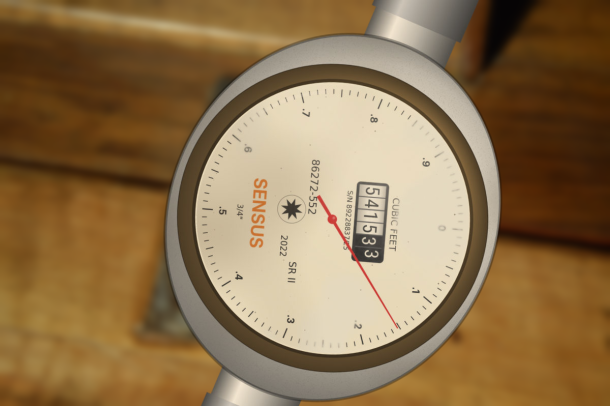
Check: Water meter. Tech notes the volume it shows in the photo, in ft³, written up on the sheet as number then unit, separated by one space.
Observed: 541533.15 ft³
